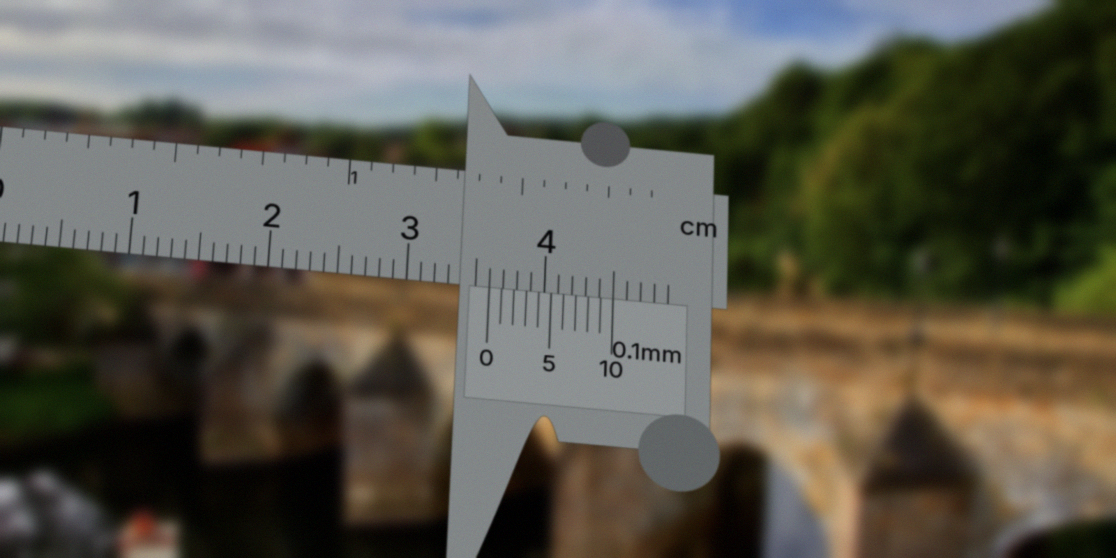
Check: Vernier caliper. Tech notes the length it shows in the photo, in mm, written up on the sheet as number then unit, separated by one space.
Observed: 36.0 mm
